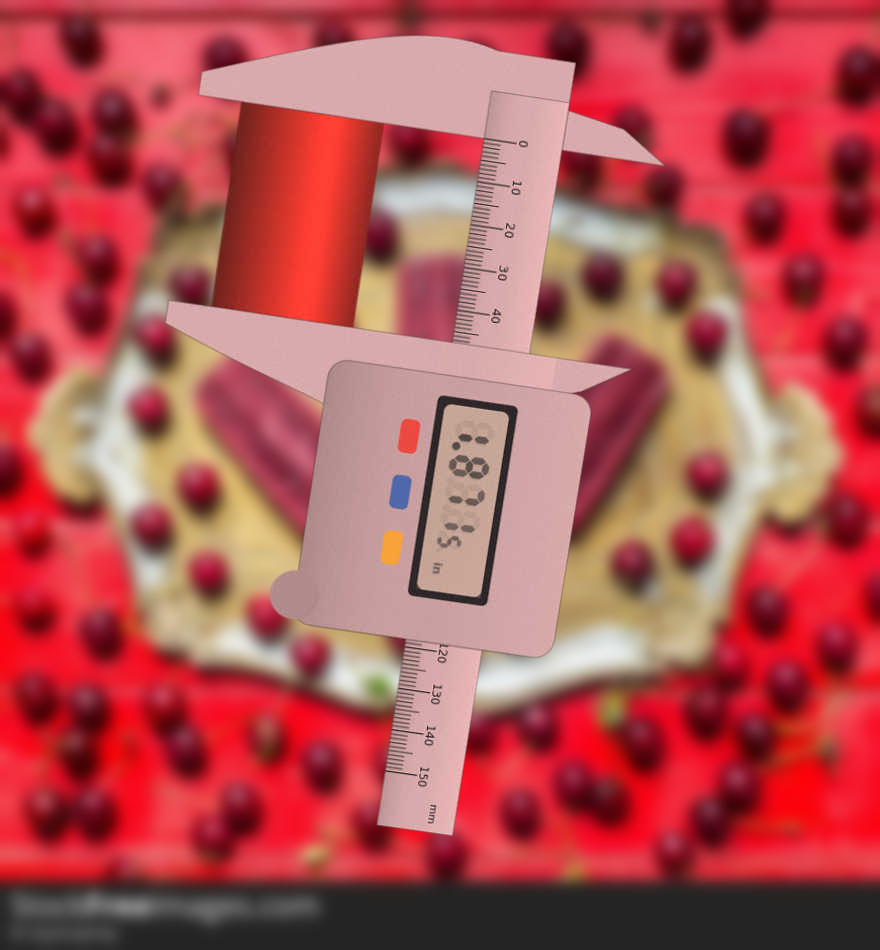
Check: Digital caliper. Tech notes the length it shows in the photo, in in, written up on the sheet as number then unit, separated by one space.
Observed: 1.8715 in
